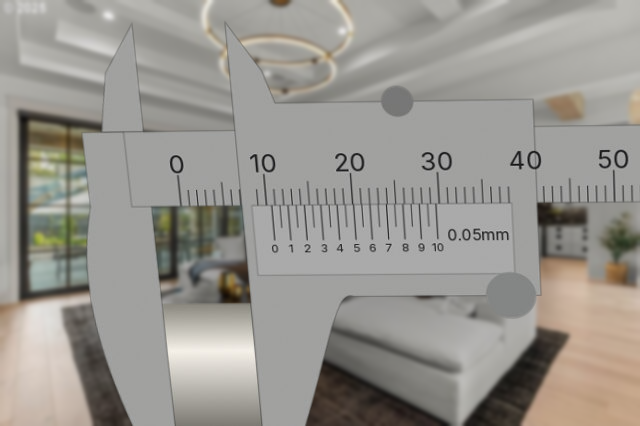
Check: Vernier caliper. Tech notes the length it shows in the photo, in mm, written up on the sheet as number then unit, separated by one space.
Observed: 10.6 mm
